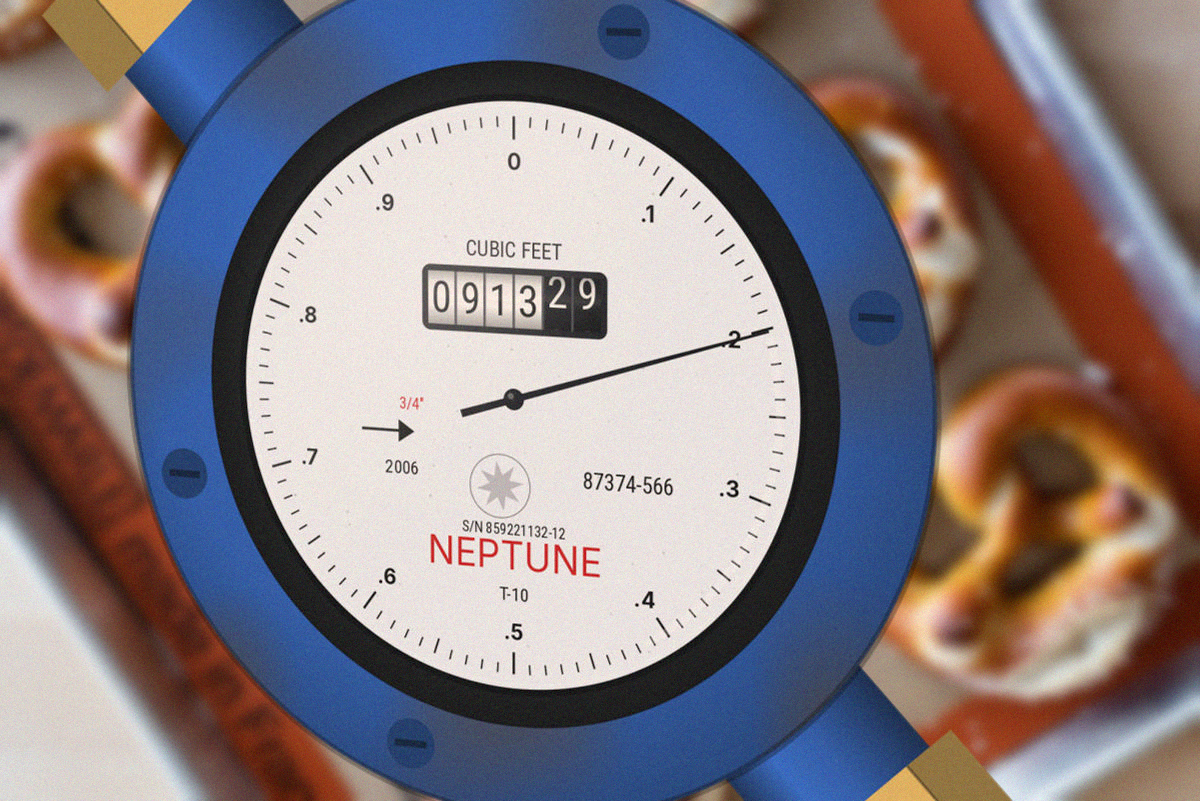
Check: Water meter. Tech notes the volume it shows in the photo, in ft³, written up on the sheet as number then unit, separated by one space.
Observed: 91329.20 ft³
